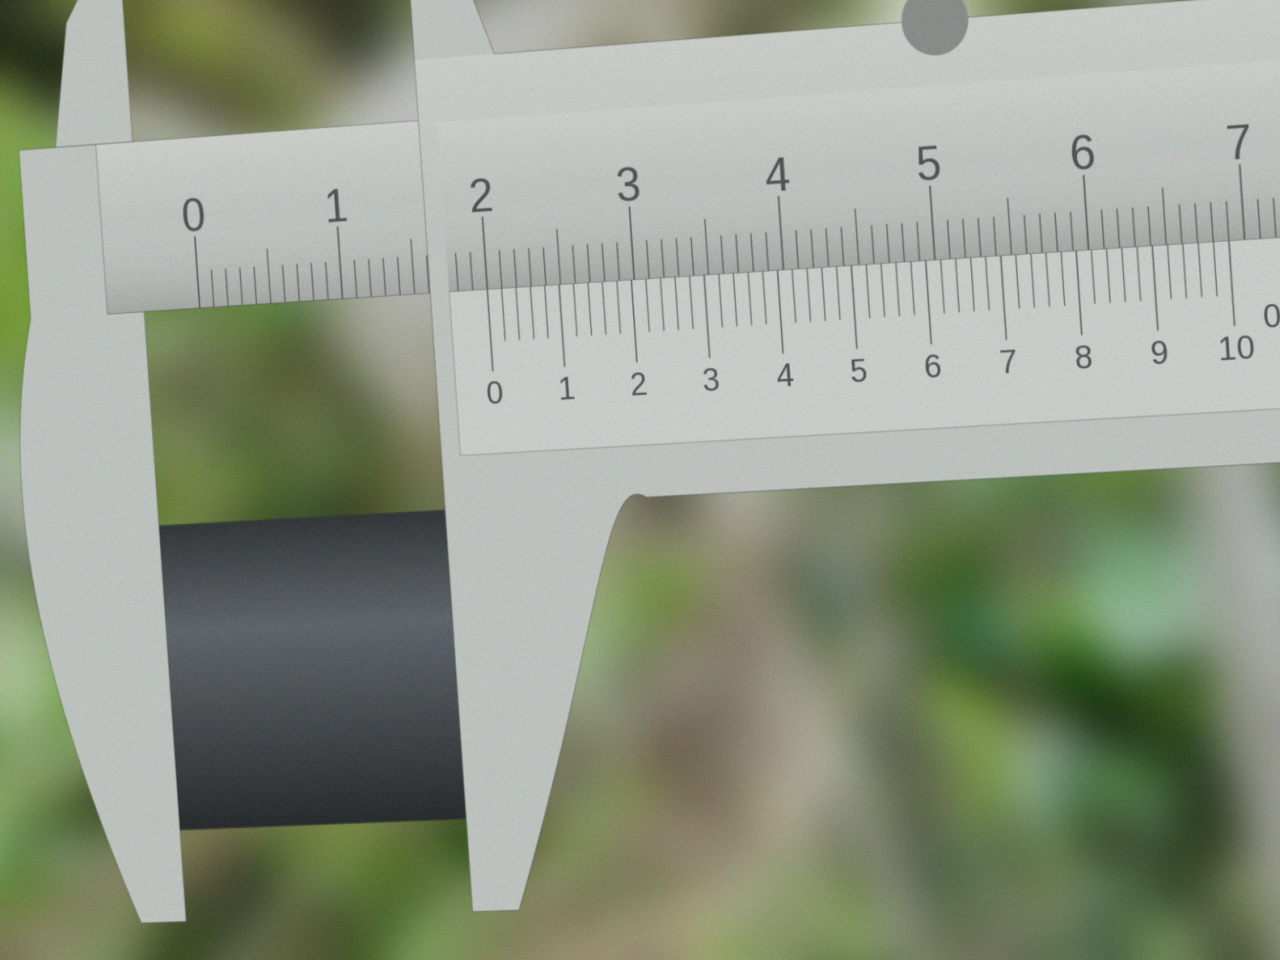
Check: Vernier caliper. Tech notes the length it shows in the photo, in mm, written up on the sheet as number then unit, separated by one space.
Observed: 20.0 mm
